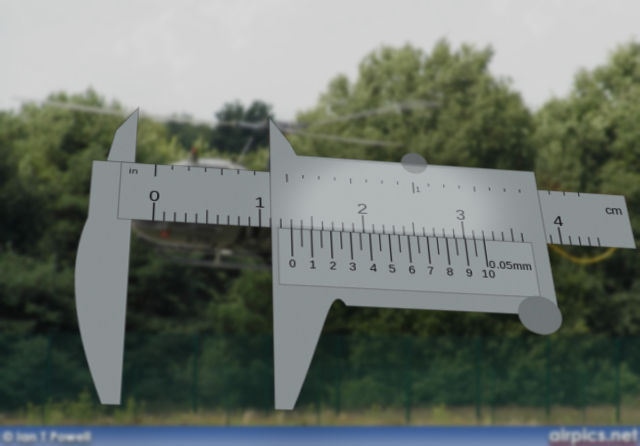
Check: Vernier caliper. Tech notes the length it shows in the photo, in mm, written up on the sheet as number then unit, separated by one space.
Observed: 13.0 mm
